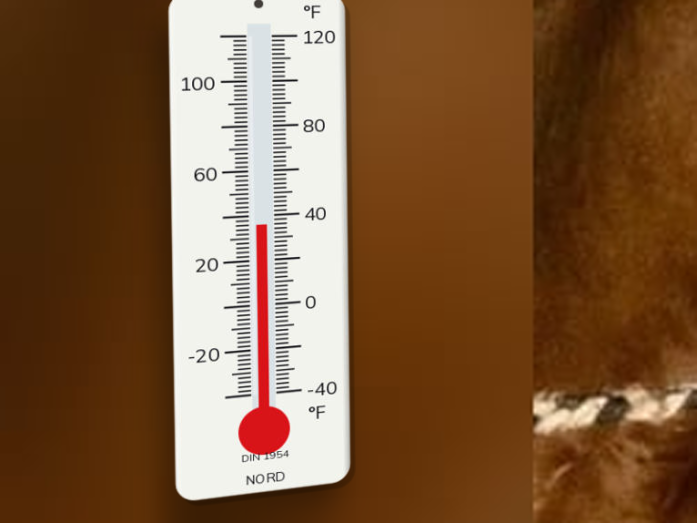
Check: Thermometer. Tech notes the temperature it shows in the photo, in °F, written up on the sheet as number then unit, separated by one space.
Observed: 36 °F
